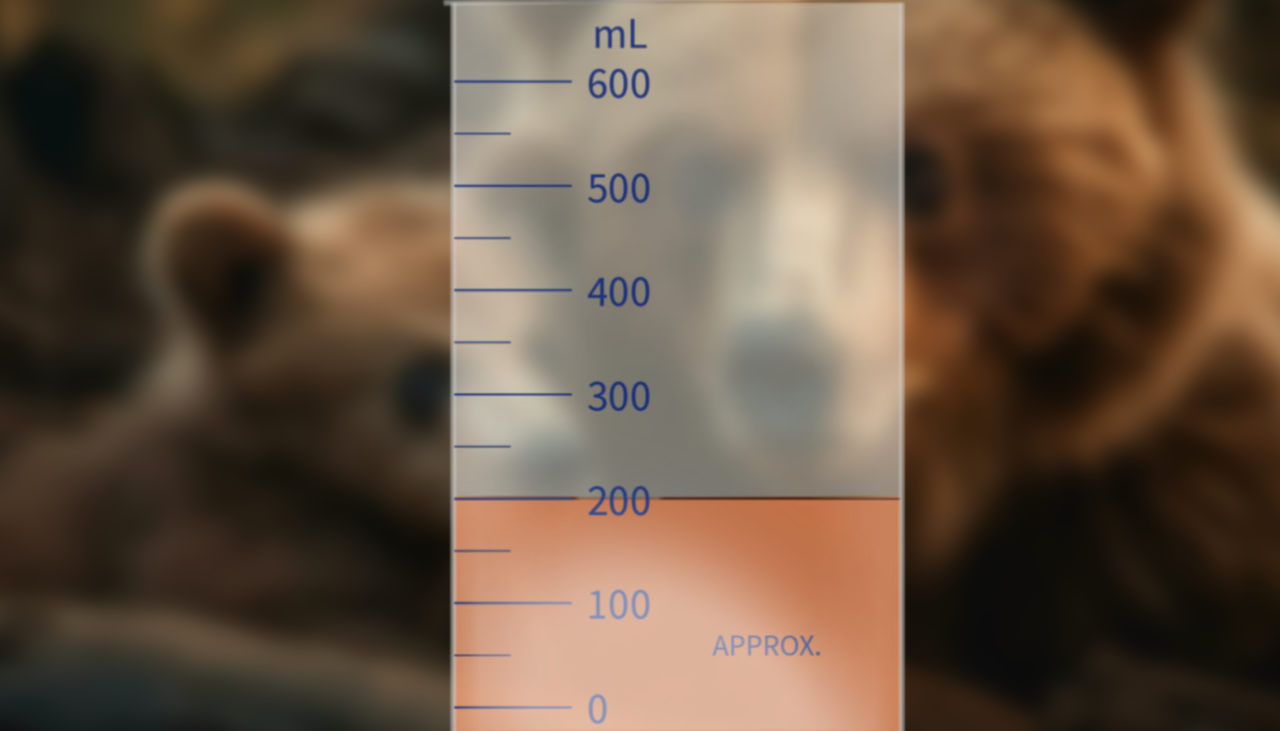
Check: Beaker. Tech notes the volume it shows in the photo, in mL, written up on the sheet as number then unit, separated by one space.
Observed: 200 mL
